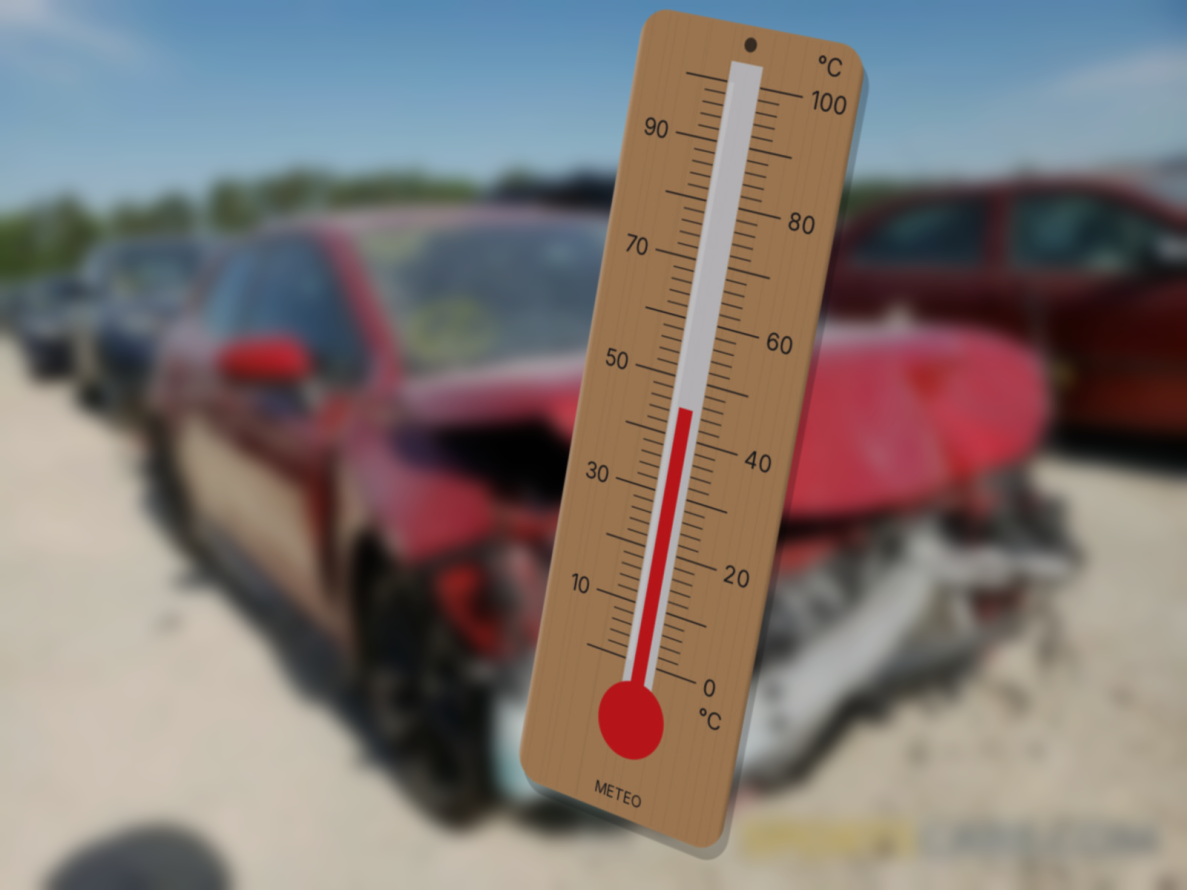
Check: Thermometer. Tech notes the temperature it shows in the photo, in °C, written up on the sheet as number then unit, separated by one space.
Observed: 45 °C
